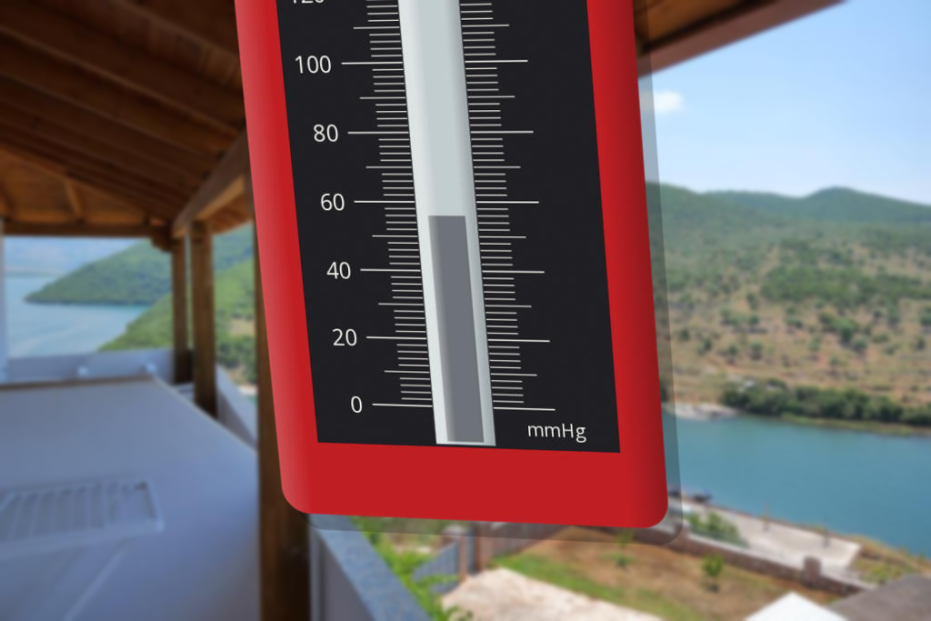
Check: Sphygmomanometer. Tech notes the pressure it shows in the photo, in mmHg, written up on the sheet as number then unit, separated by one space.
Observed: 56 mmHg
